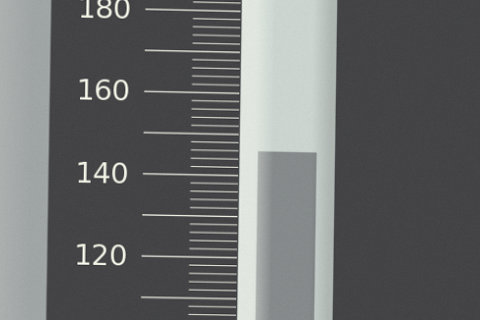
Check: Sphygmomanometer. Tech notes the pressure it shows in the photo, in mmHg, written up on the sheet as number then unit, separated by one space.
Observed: 146 mmHg
